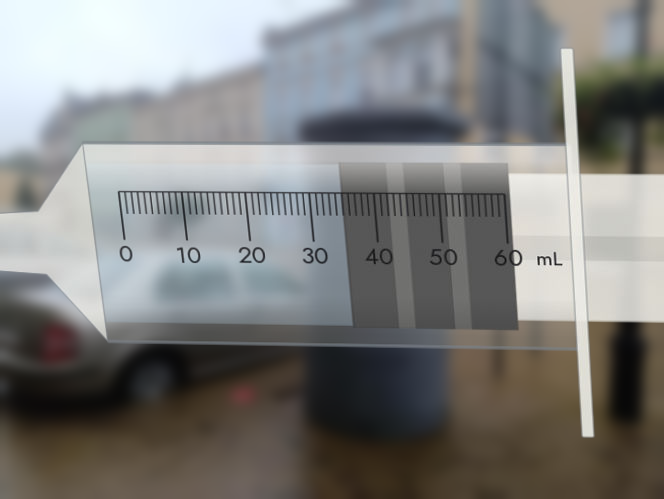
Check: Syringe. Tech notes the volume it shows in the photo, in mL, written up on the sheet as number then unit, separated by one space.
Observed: 35 mL
